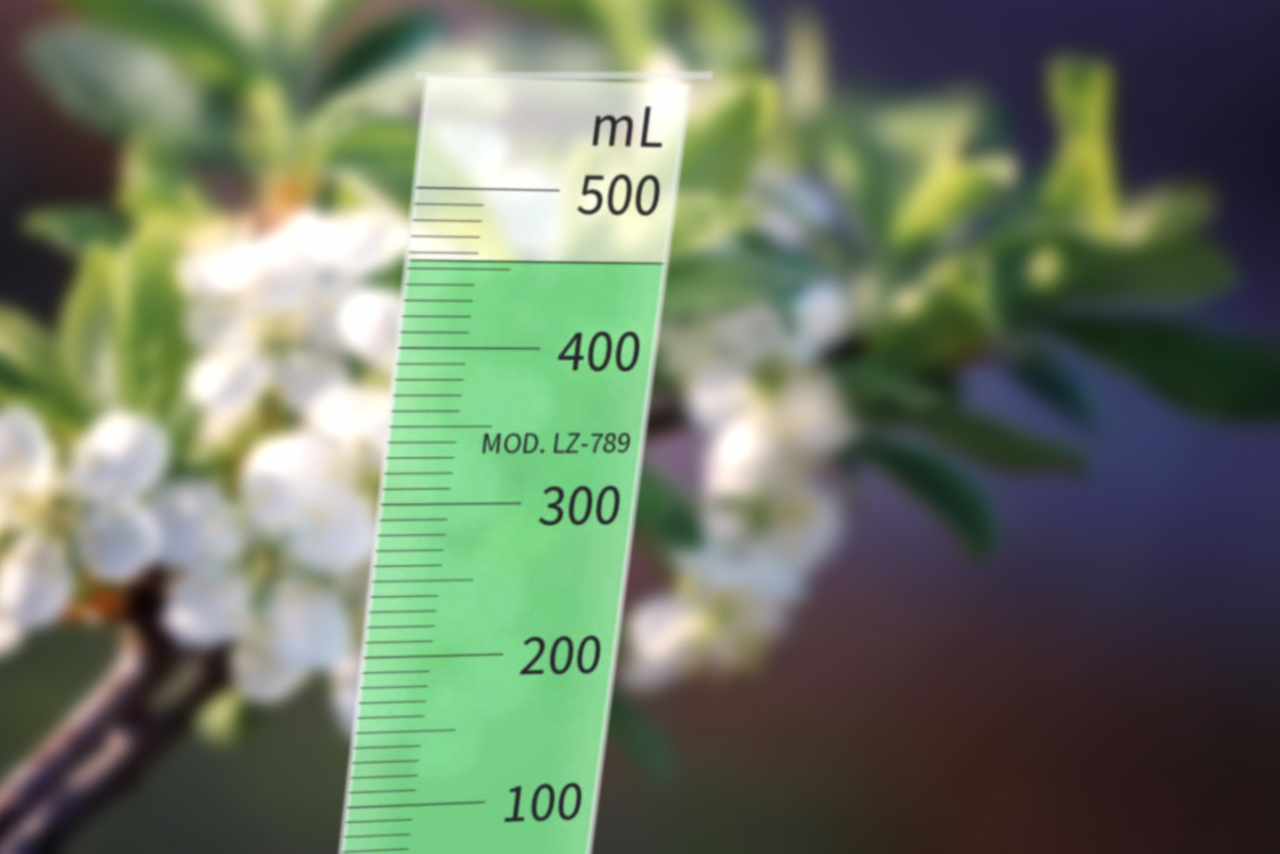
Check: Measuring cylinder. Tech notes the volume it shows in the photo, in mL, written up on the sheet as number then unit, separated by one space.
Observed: 455 mL
